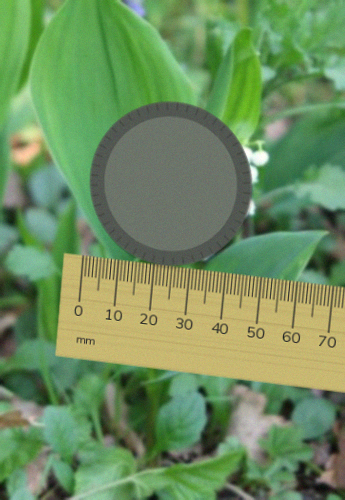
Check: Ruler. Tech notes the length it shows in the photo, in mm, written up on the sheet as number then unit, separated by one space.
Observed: 45 mm
